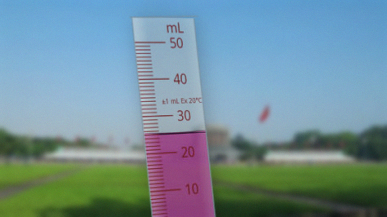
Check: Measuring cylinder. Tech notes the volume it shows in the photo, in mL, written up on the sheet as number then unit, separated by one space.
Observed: 25 mL
